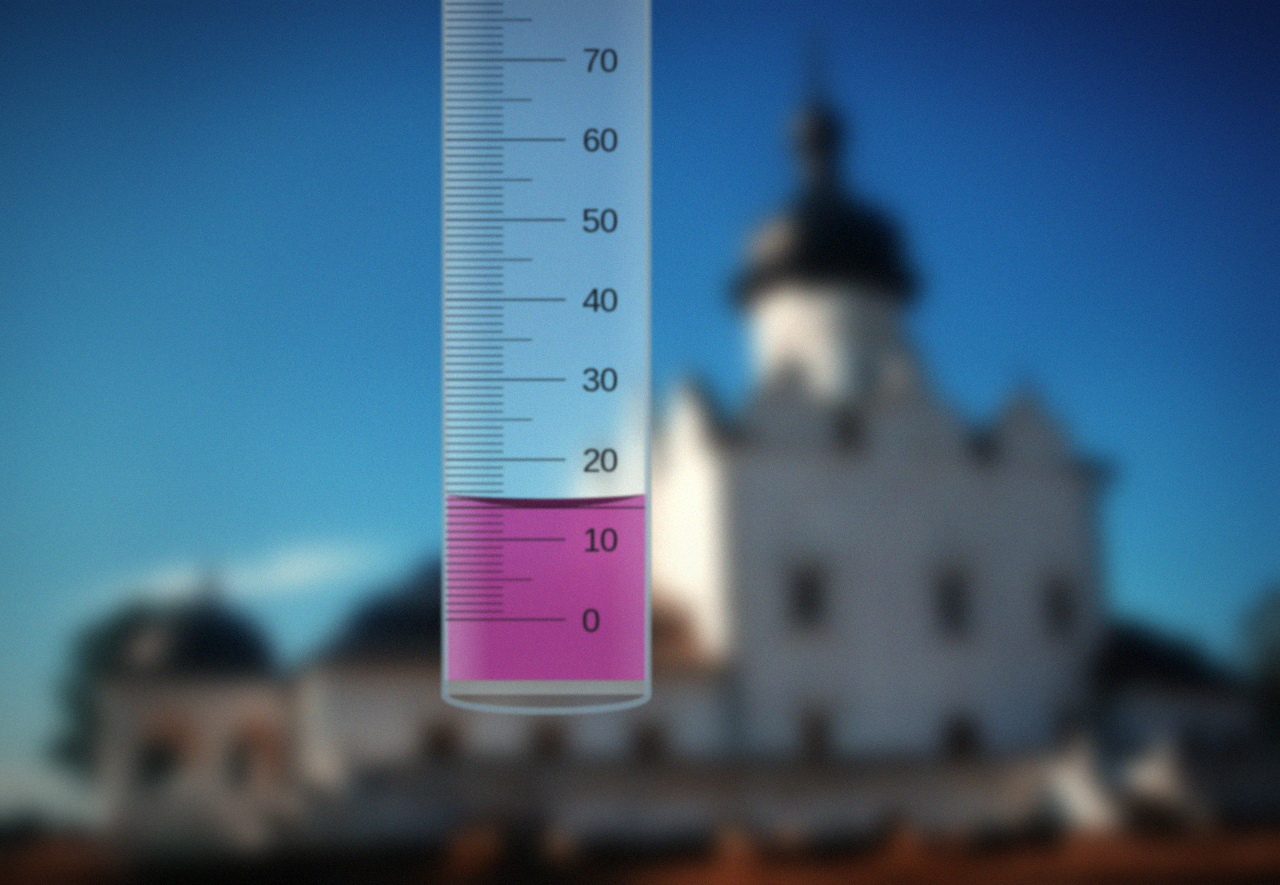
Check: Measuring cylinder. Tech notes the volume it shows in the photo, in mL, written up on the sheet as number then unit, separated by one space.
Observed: 14 mL
